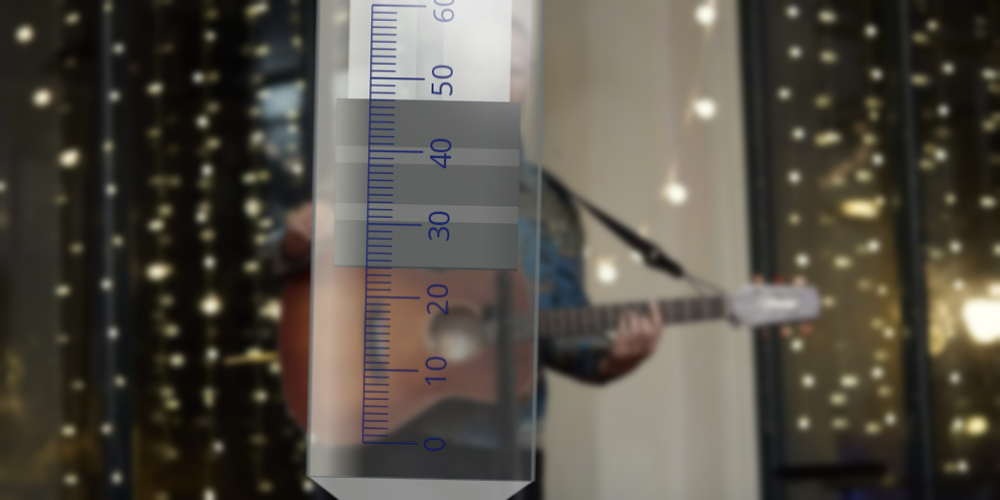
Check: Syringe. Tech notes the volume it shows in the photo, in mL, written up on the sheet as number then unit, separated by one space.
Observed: 24 mL
